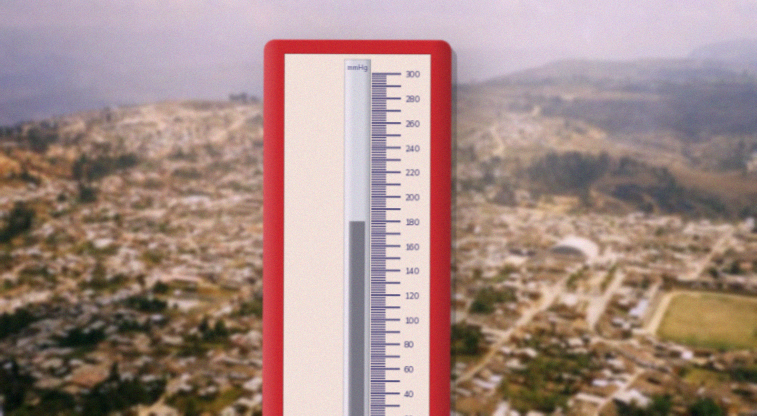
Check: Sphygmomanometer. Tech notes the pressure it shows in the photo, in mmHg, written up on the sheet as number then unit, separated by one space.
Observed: 180 mmHg
